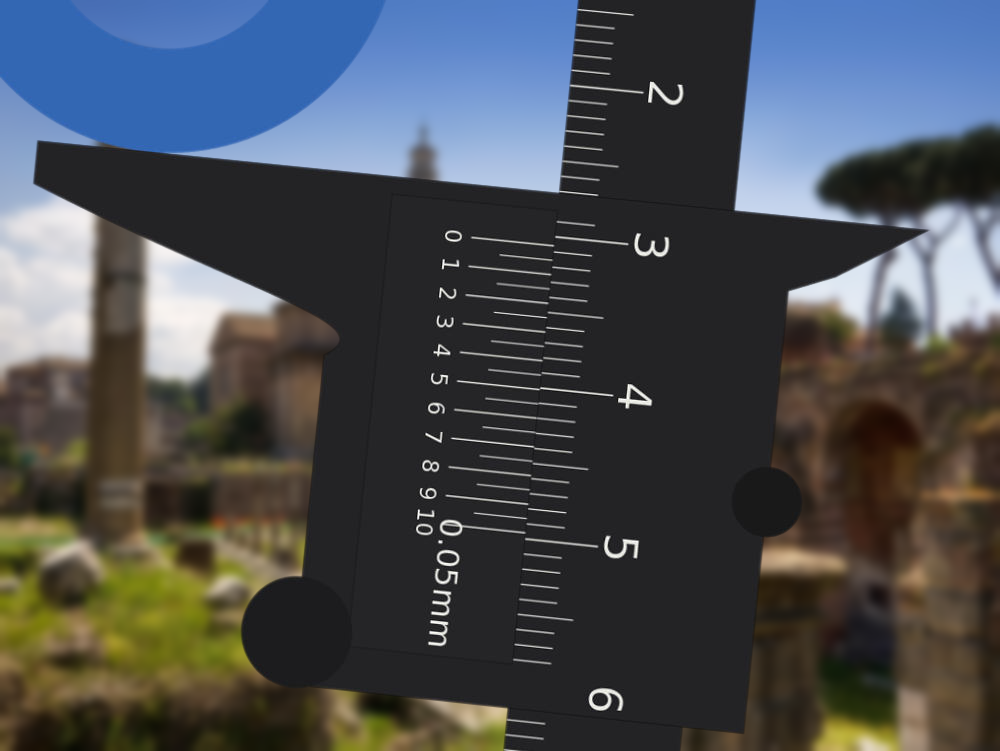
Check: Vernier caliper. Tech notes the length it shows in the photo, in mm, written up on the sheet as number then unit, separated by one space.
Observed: 30.6 mm
